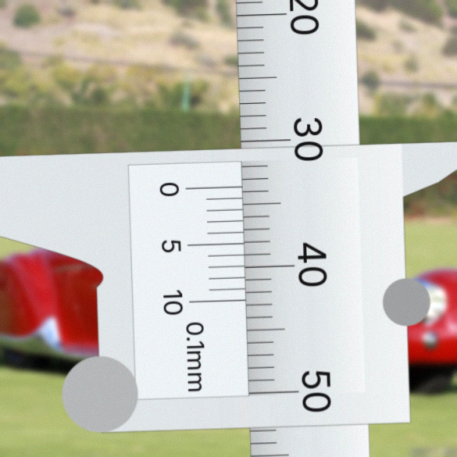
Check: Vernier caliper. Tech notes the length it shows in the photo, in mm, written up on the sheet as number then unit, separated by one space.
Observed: 33.6 mm
